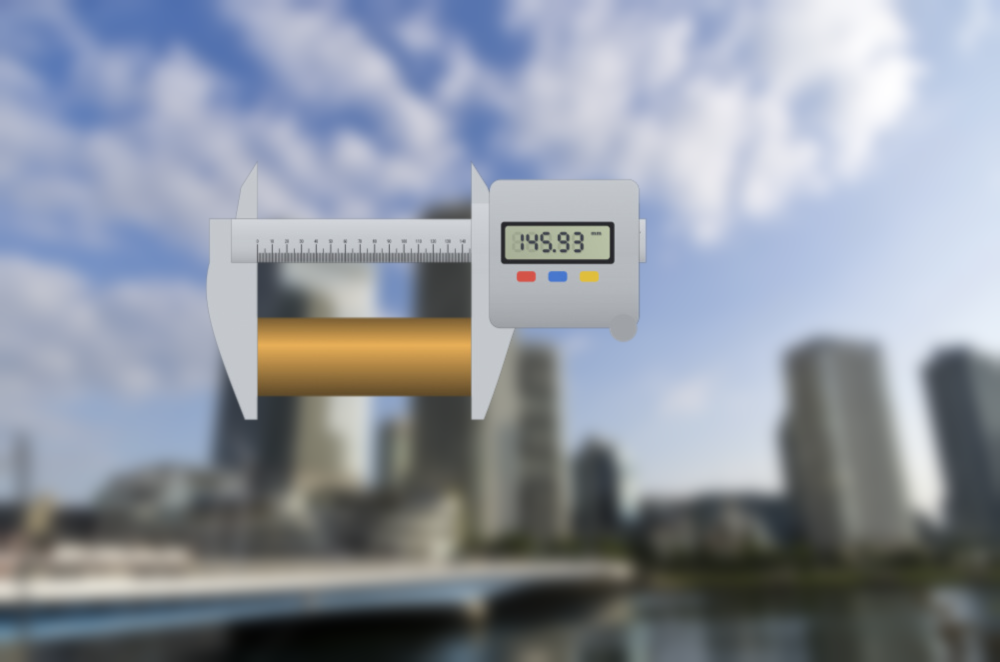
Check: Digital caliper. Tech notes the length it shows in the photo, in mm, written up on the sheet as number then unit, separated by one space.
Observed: 145.93 mm
